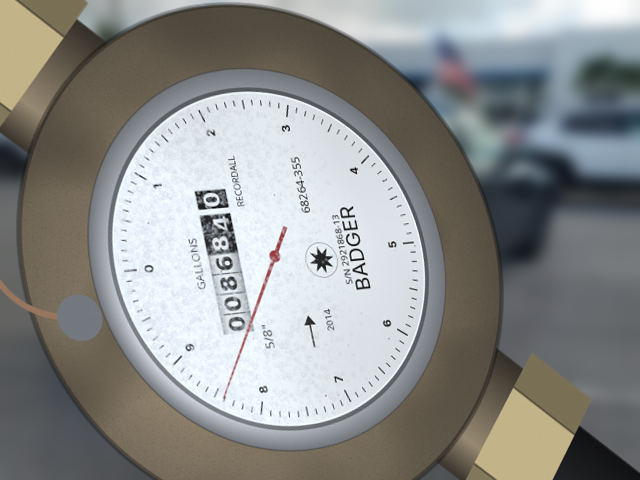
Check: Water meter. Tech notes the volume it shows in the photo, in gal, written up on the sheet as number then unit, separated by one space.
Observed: 86838.4 gal
